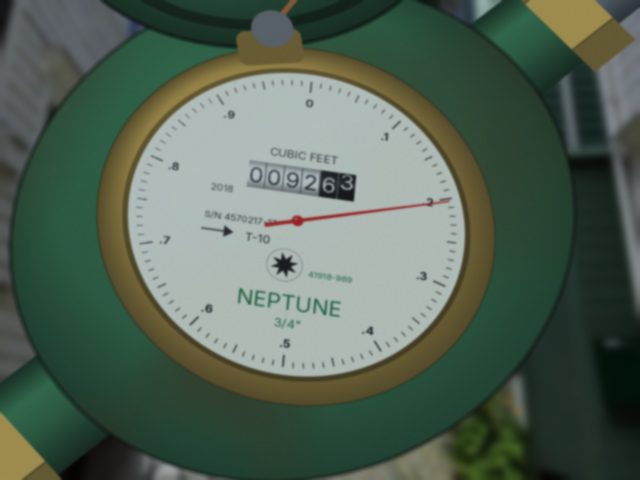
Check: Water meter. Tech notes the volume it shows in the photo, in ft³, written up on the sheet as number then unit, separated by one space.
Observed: 9263.20 ft³
